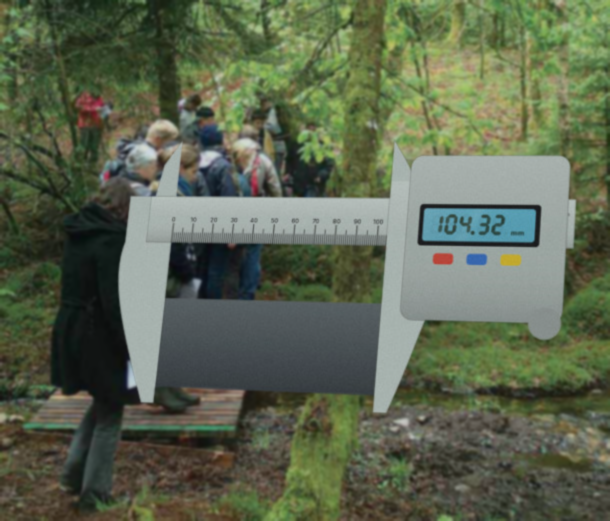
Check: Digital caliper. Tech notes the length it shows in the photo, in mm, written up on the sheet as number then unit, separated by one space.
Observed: 104.32 mm
